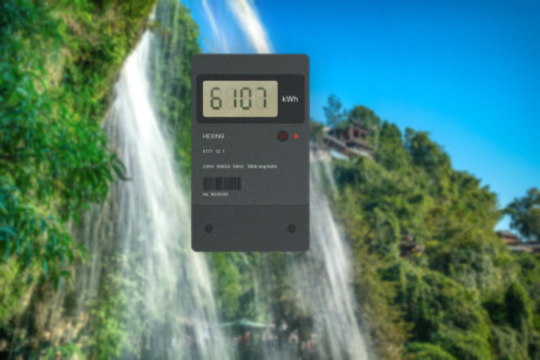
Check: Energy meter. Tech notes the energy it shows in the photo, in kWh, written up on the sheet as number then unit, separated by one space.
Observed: 6107 kWh
